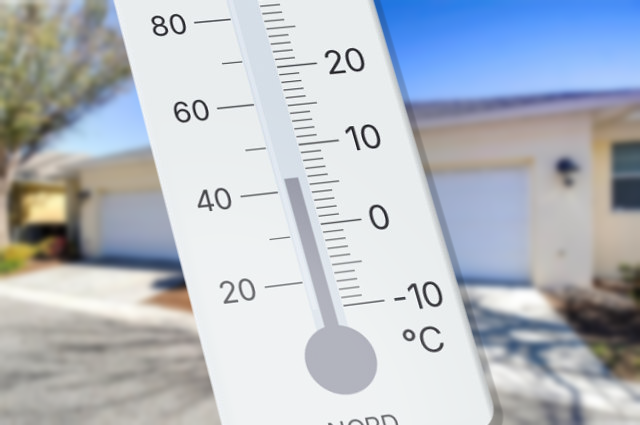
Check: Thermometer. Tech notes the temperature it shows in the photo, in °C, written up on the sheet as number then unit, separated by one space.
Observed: 6 °C
